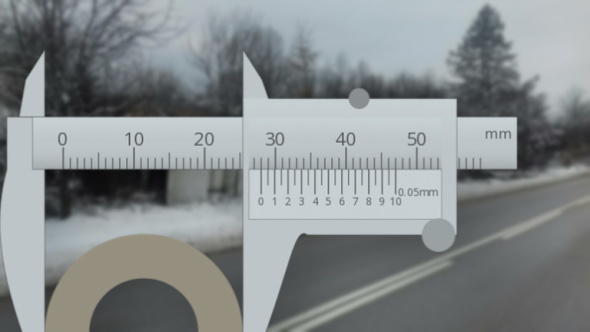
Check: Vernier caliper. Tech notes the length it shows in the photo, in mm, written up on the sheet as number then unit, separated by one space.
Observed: 28.0 mm
